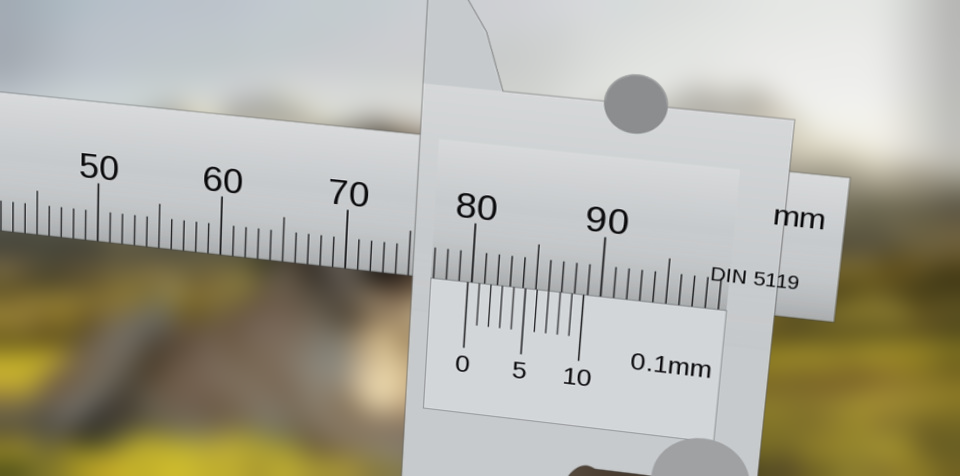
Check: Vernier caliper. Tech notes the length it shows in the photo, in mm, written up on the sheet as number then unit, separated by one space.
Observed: 79.7 mm
